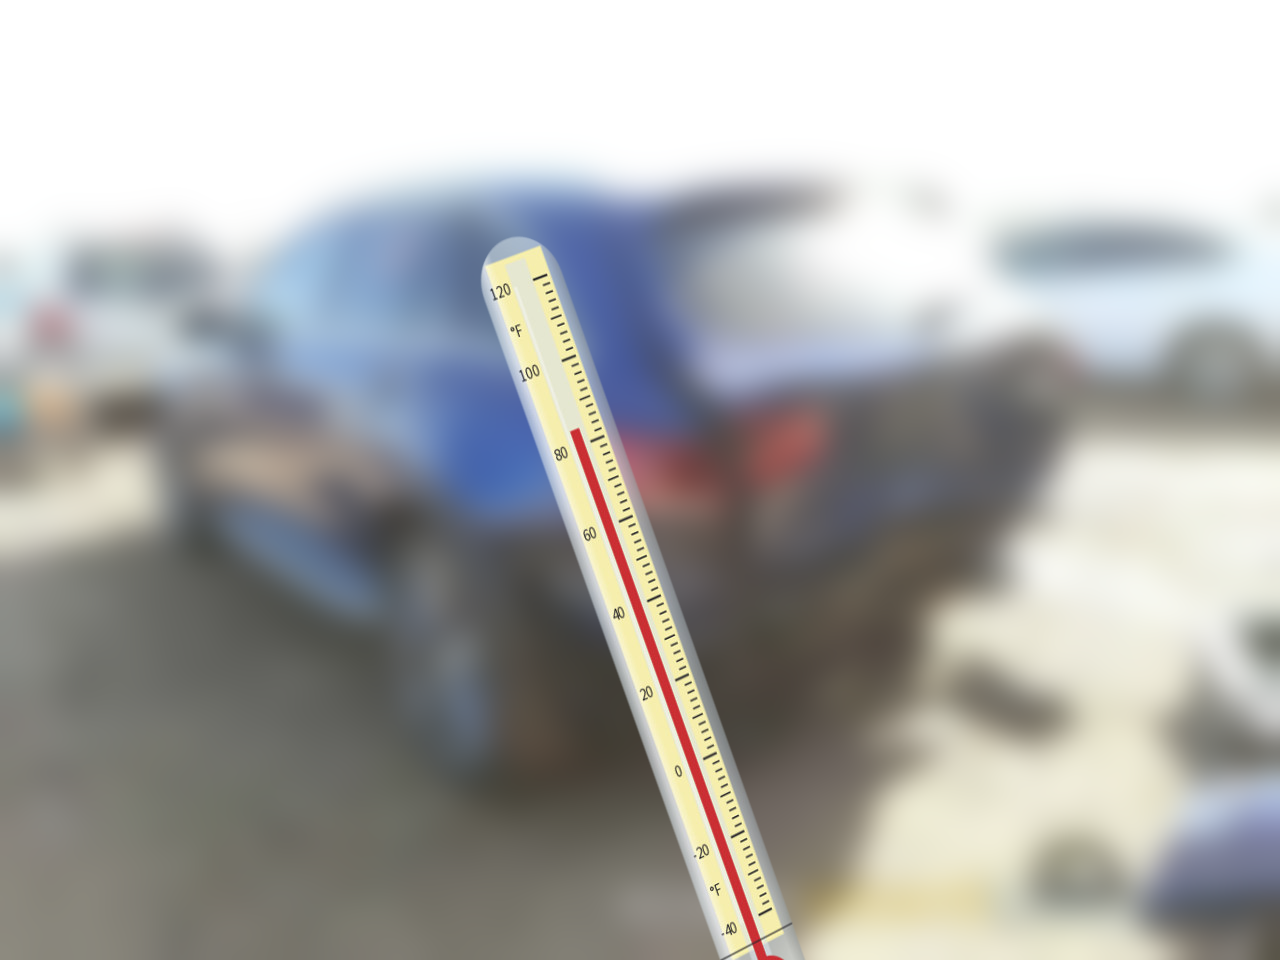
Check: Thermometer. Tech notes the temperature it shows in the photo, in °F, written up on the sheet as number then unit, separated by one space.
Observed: 84 °F
